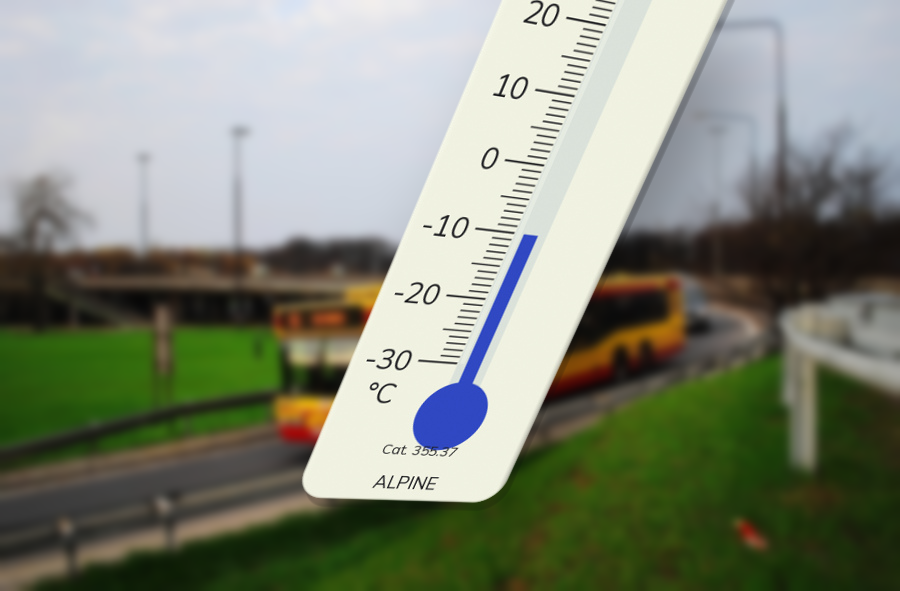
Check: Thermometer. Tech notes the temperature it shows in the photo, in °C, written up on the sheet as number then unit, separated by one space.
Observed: -10 °C
